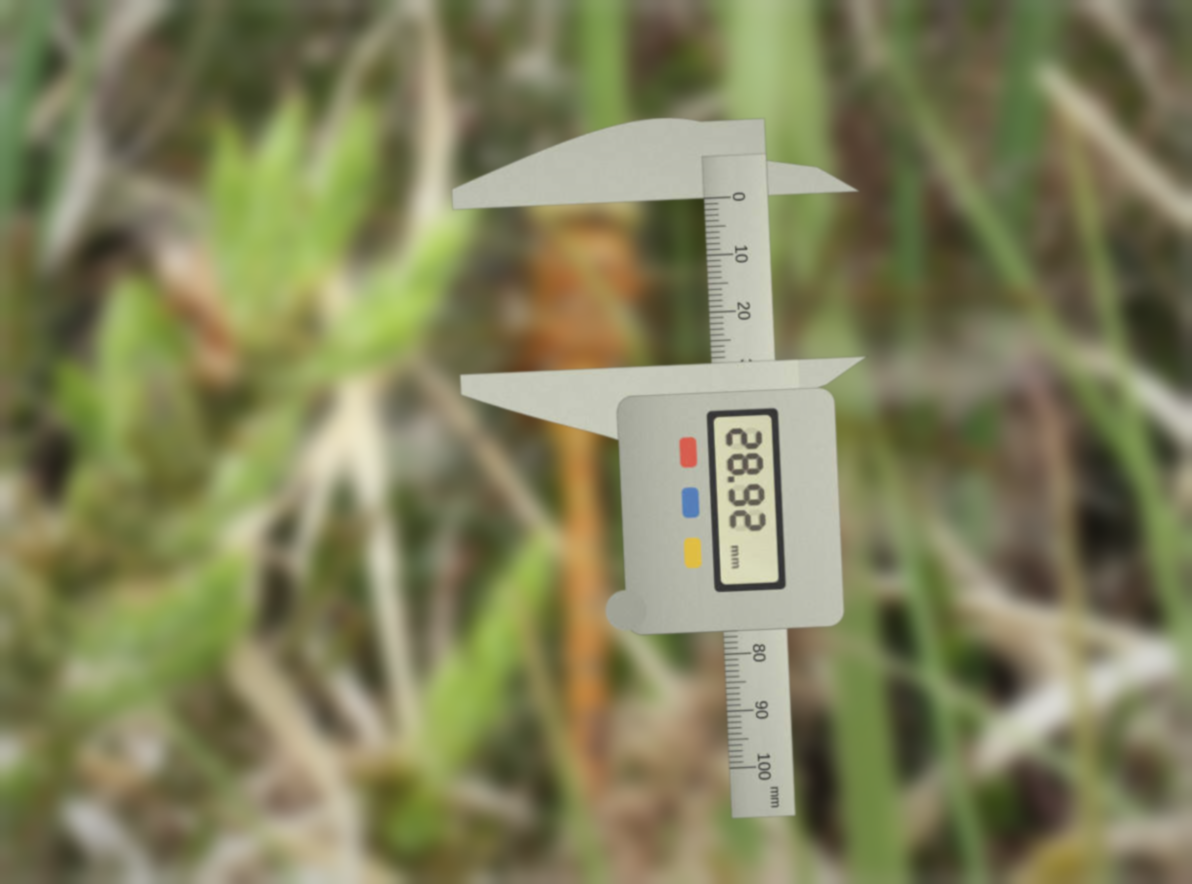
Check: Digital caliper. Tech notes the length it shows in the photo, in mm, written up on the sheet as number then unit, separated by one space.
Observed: 28.92 mm
